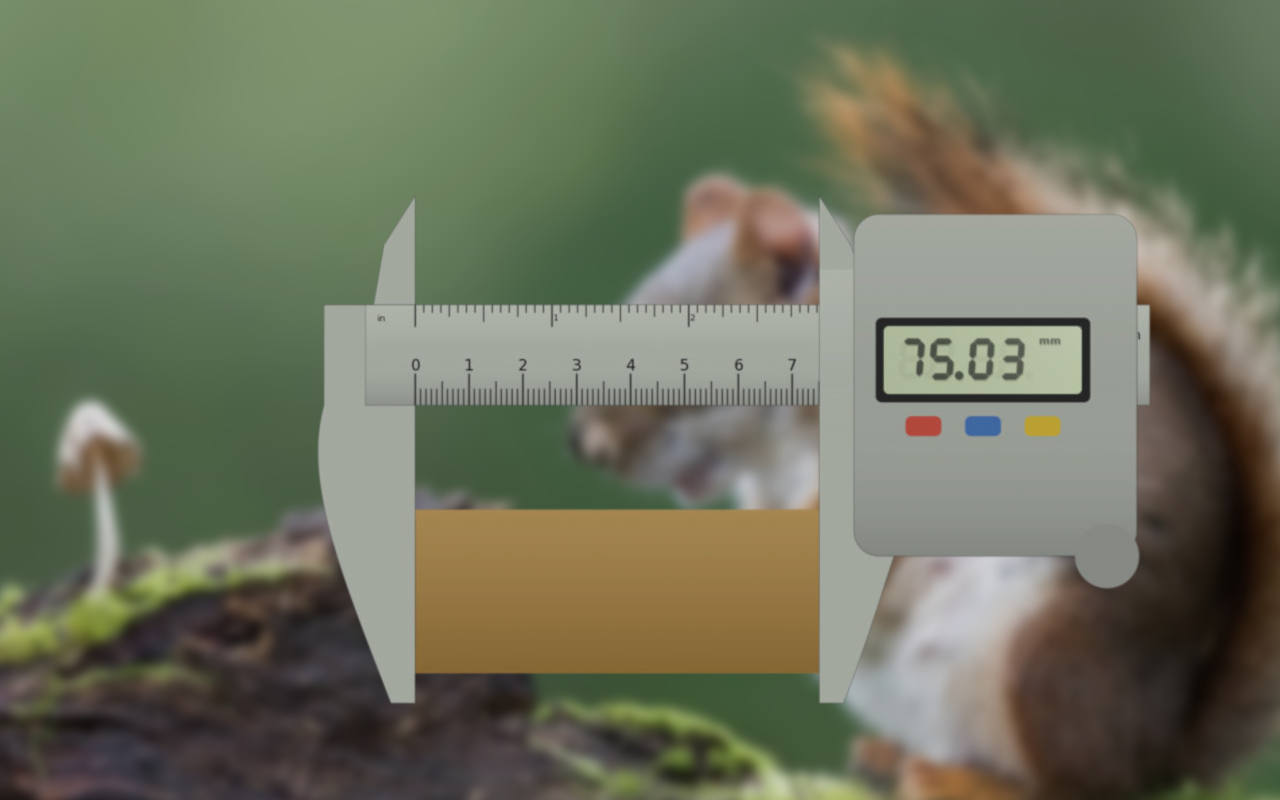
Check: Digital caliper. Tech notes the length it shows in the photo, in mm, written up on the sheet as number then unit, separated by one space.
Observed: 75.03 mm
